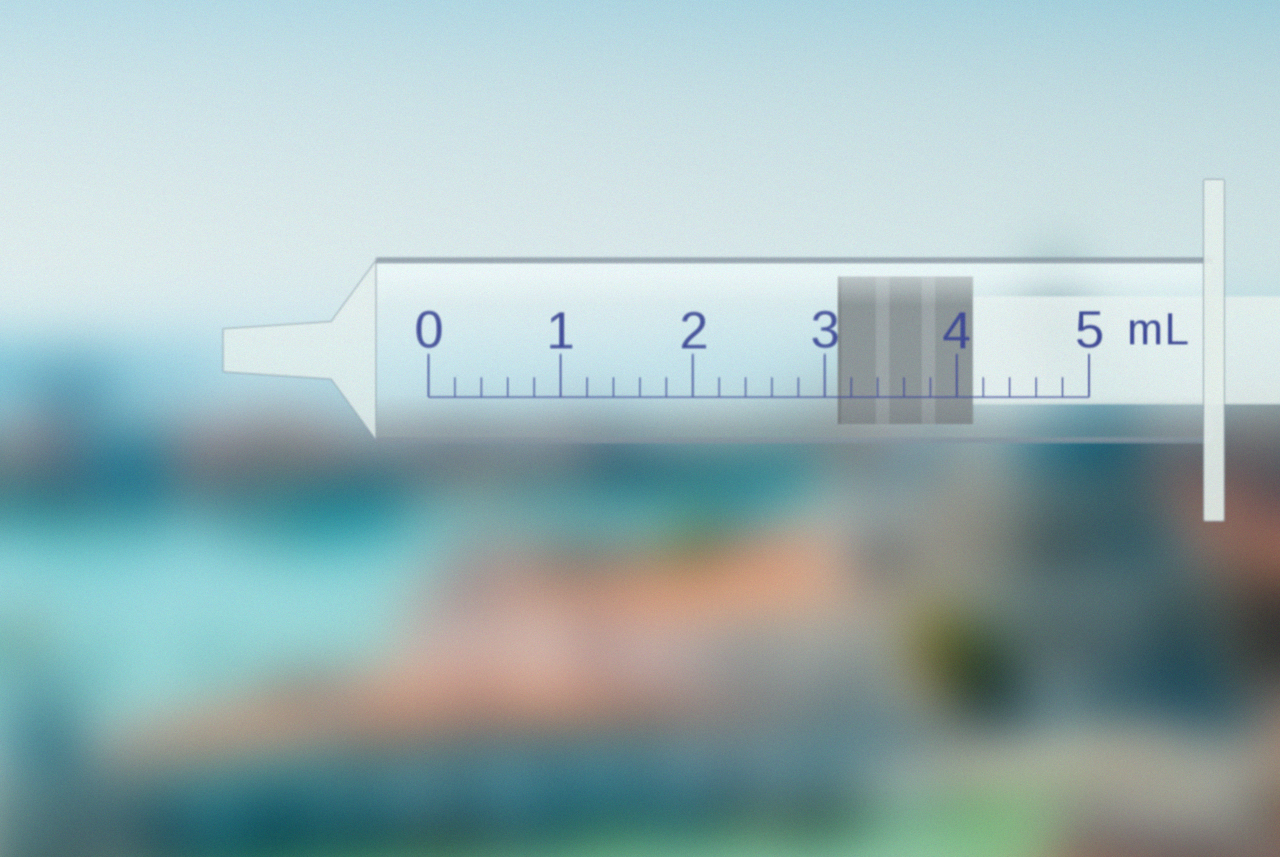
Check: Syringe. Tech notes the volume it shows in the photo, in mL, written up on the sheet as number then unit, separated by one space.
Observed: 3.1 mL
